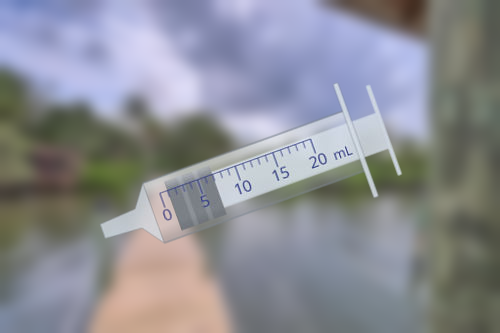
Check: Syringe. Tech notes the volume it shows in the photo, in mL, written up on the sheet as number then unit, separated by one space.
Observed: 1 mL
